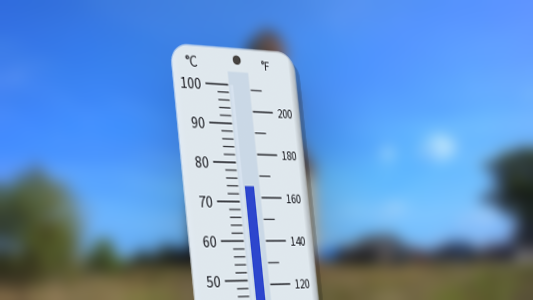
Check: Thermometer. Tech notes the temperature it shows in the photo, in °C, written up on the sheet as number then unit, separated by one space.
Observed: 74 °C
